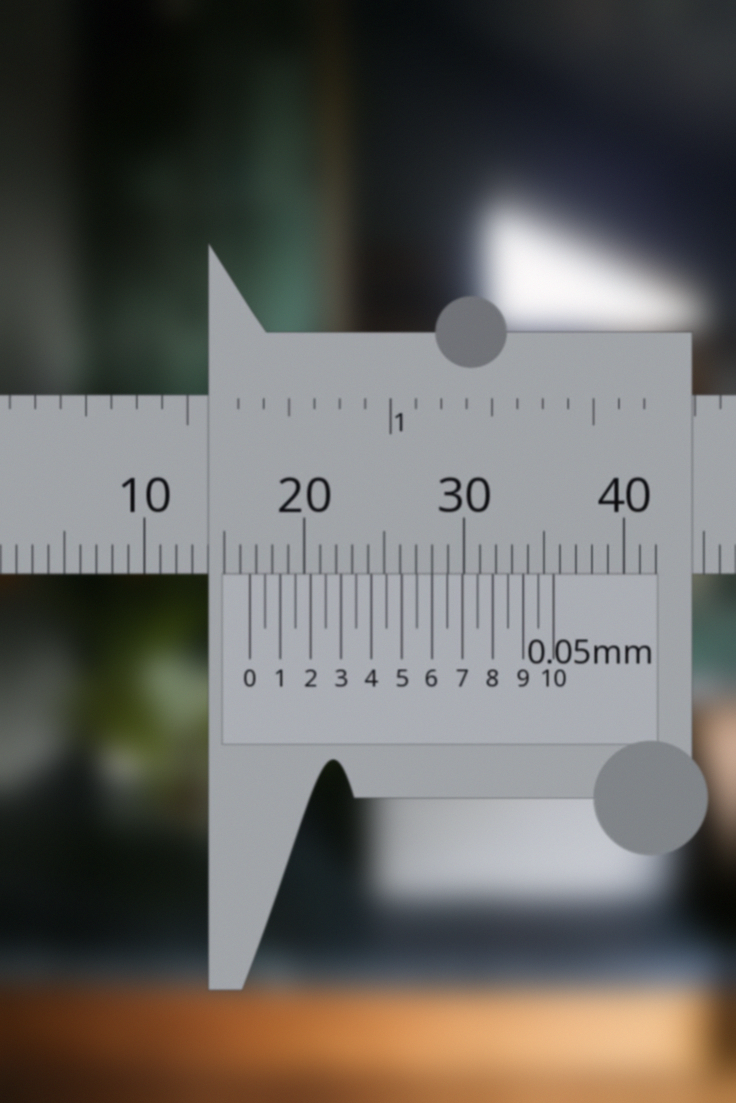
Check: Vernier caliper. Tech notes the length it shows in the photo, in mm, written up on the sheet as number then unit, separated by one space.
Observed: 16.6 mm
